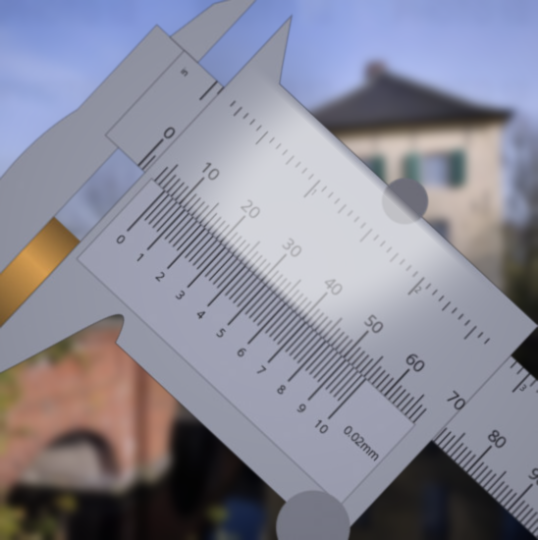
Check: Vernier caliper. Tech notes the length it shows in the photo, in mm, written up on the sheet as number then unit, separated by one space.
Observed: 6.5 mm
